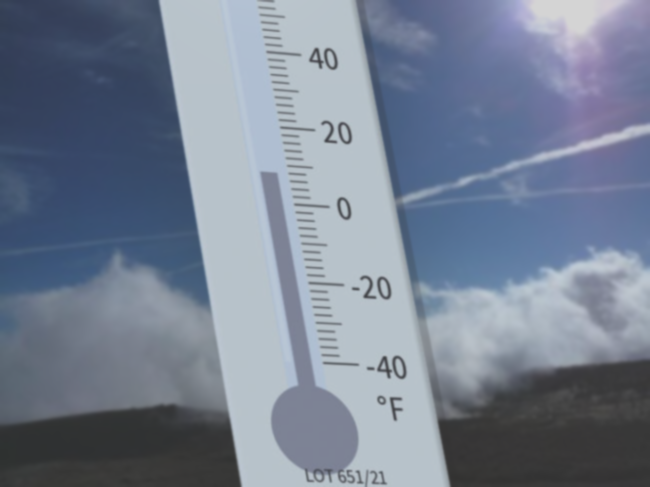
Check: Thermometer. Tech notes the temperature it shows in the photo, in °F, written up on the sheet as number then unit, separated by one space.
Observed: 8 °F
